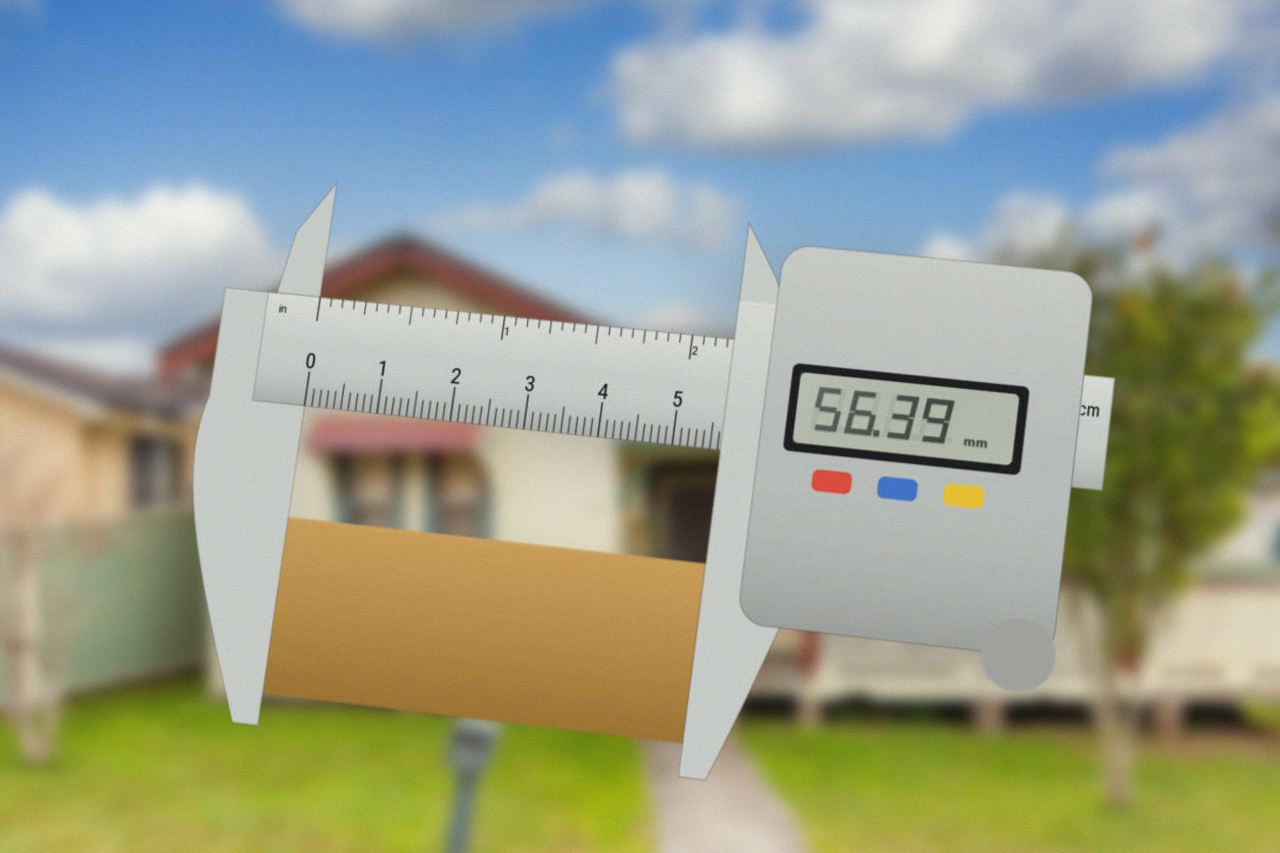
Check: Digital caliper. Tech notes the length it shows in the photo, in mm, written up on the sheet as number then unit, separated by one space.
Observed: 56.39 mm
